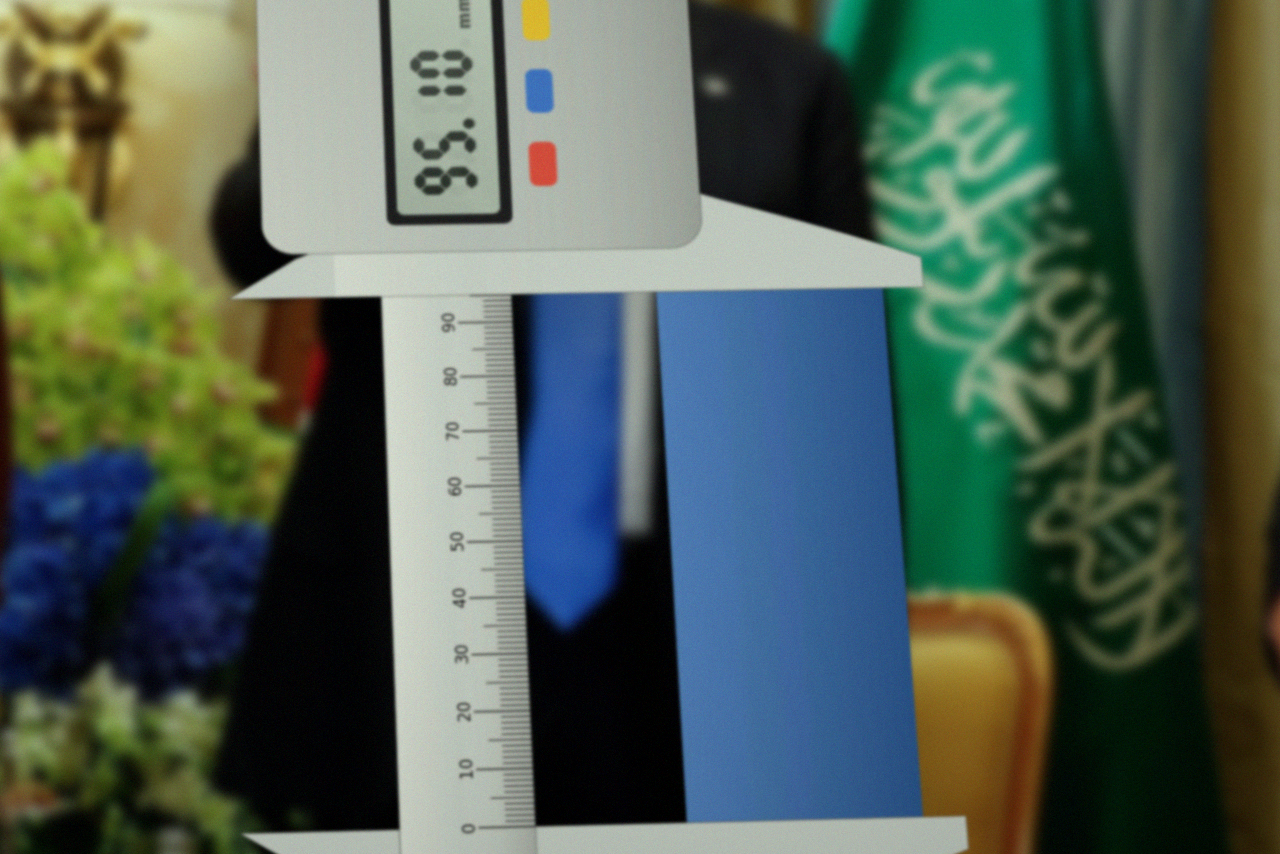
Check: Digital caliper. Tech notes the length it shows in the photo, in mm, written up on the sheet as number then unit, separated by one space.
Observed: 95.10 mm
